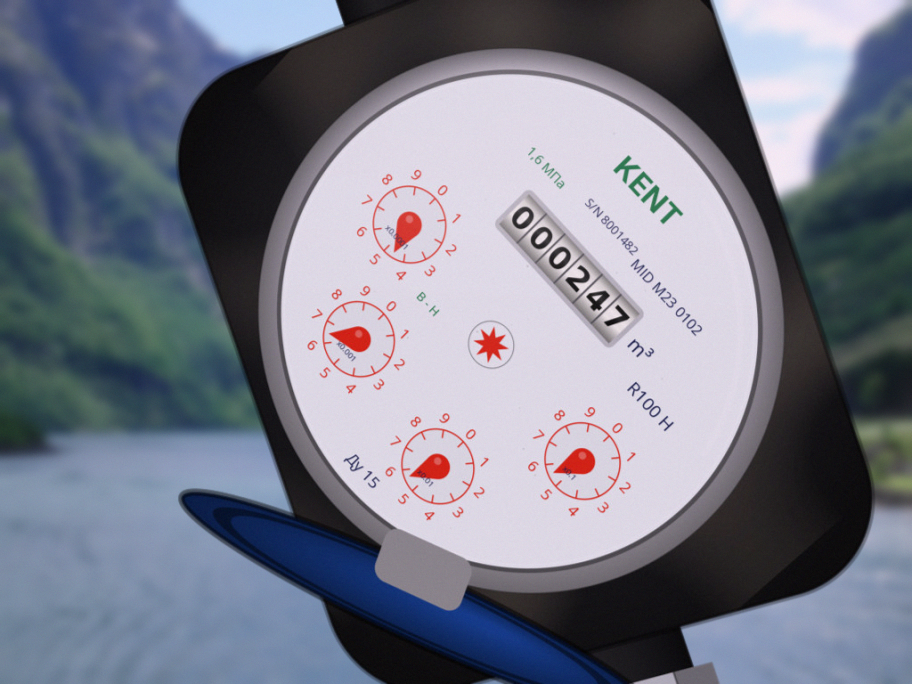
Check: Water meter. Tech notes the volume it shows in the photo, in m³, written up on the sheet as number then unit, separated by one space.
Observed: 247.5564 m³
